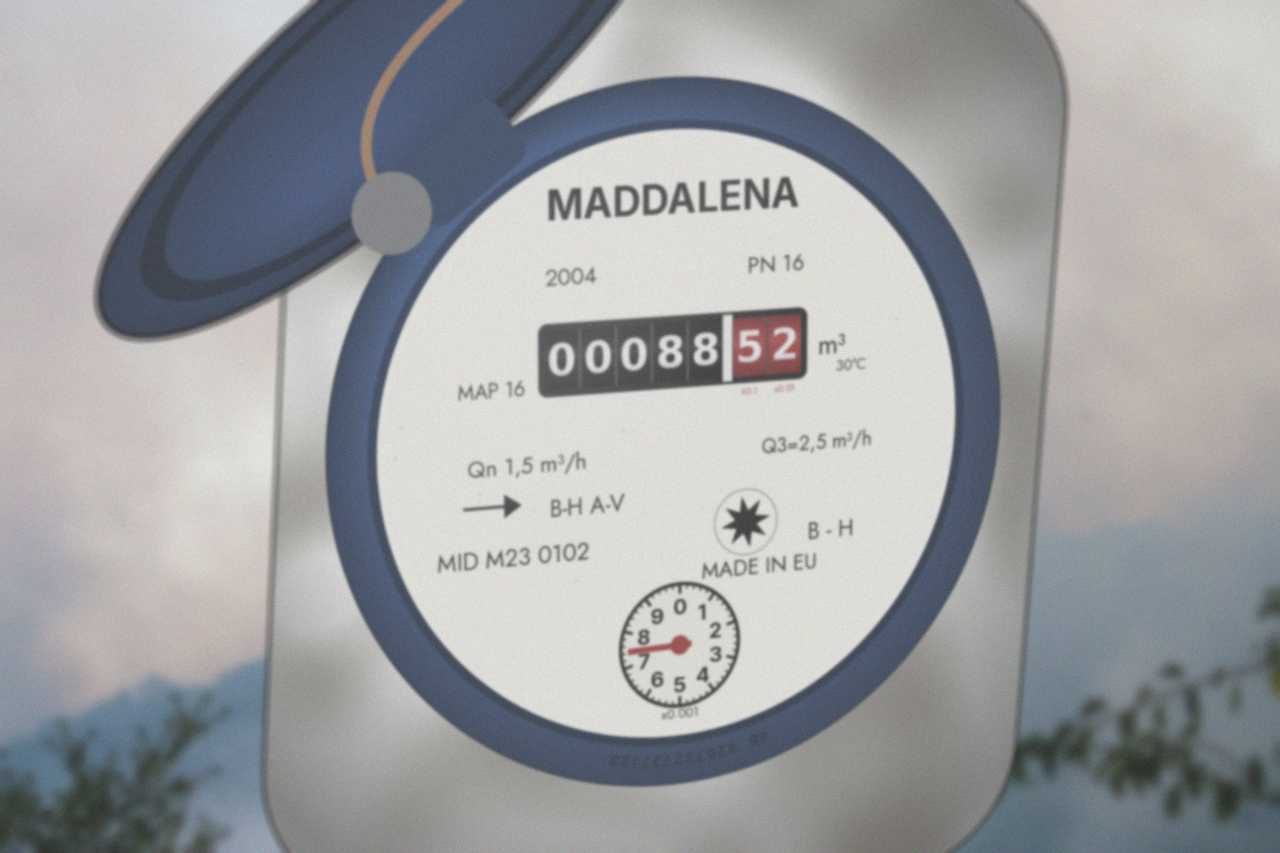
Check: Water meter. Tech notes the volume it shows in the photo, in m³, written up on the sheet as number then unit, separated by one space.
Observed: 88.527 m³
